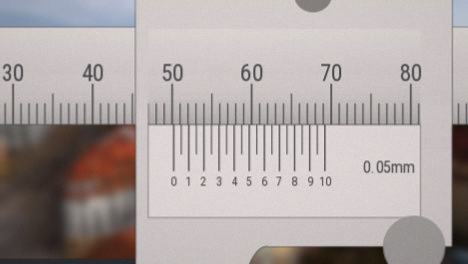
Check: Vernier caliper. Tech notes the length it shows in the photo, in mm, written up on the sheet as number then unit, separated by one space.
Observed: 50.2 mm
